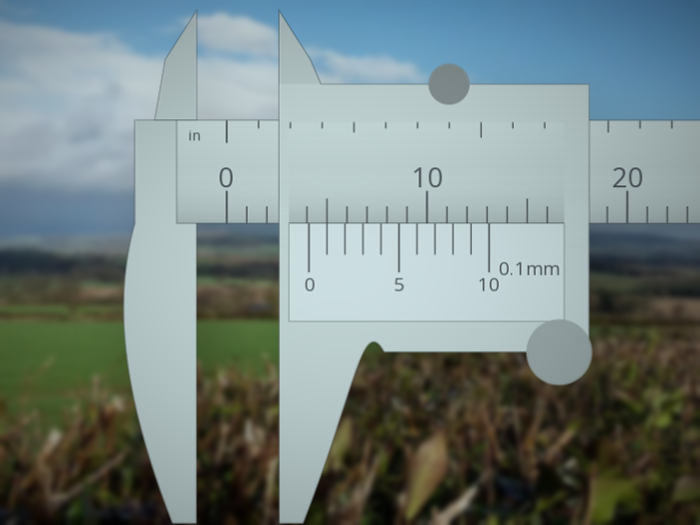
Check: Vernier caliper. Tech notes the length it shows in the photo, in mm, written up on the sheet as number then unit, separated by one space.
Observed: 4.1 mm
